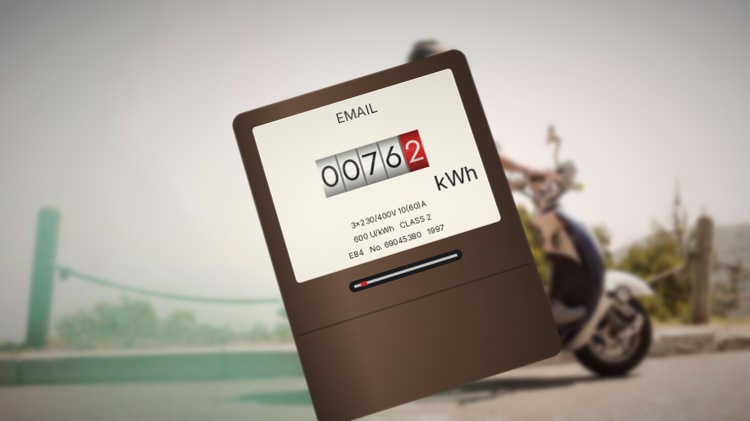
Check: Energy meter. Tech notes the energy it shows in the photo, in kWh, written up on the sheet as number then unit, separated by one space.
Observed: 76.2 kWh
